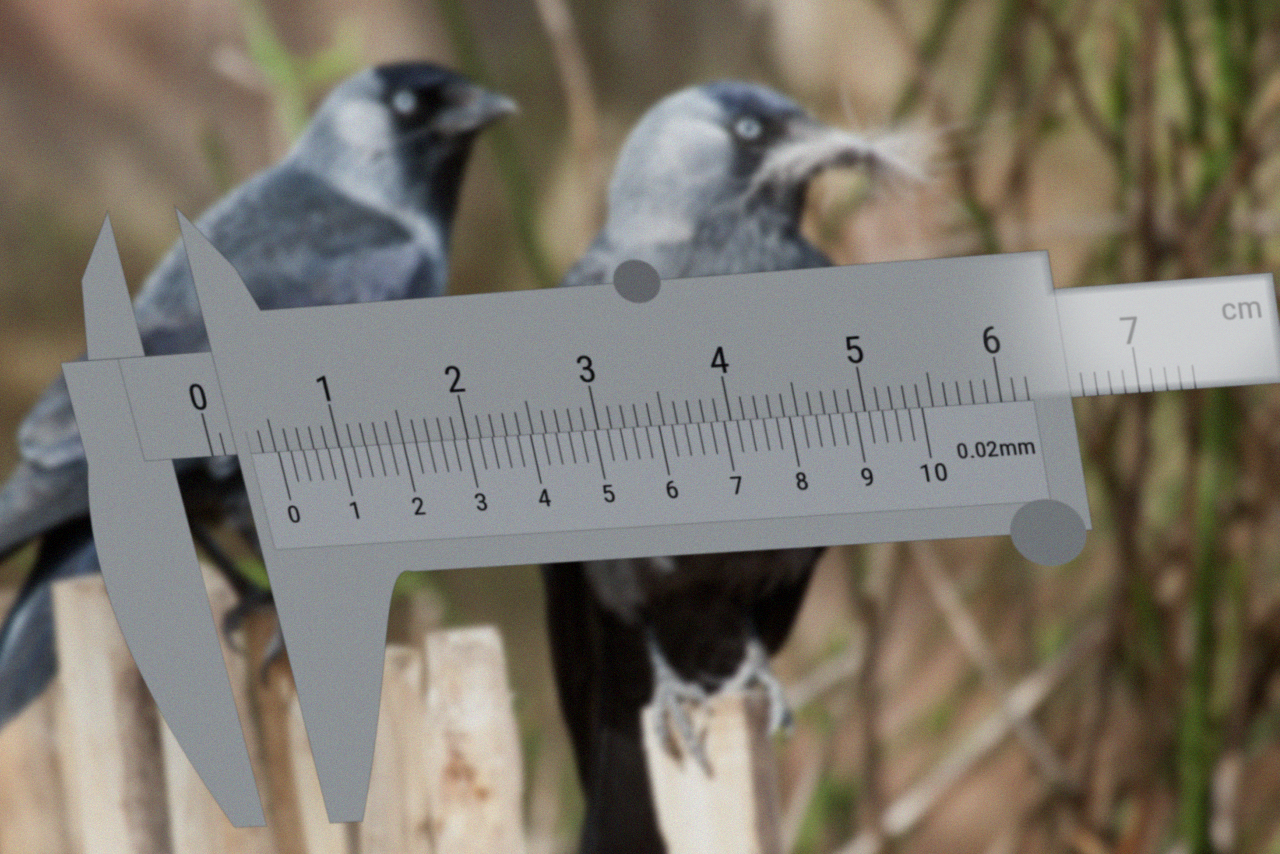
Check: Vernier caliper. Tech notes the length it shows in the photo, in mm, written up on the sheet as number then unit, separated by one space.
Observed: 5.2 mm
